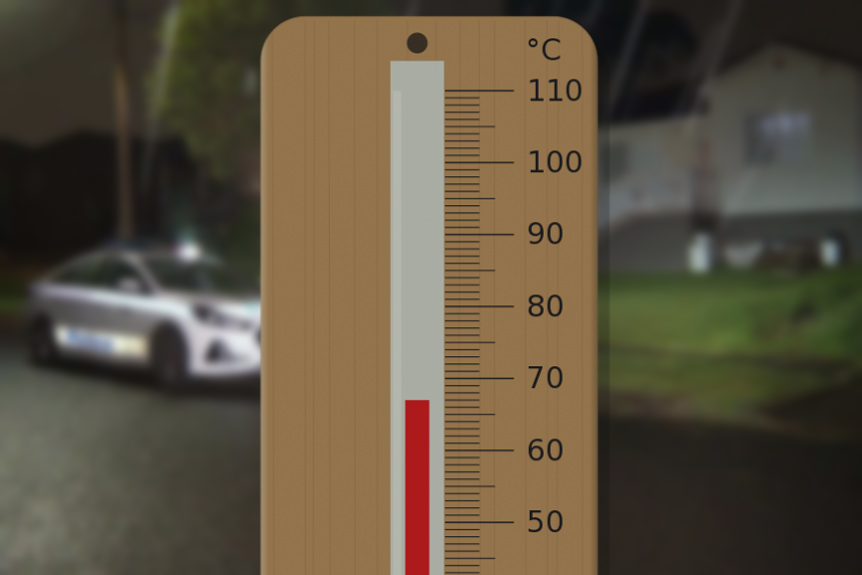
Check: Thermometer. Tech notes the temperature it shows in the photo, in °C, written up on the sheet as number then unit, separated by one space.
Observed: 67 °C
